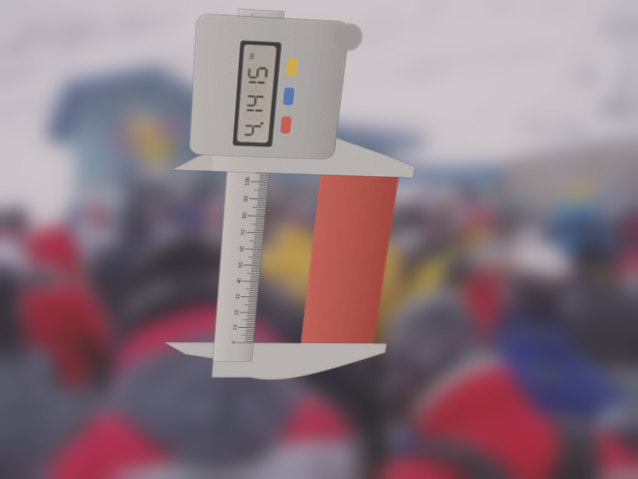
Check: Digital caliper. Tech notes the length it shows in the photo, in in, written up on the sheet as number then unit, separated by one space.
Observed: 4.1415 in
